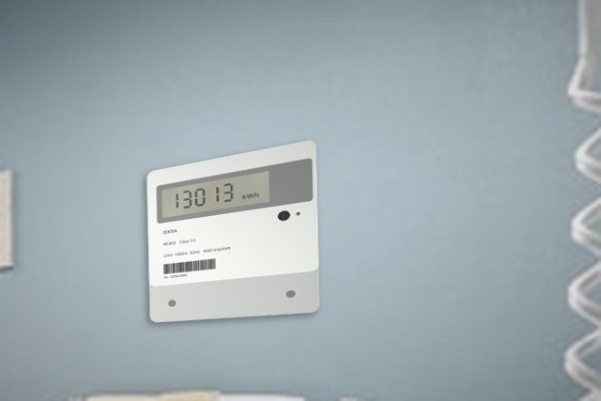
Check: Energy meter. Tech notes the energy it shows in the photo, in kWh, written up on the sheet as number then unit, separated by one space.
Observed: 13013 kWh
